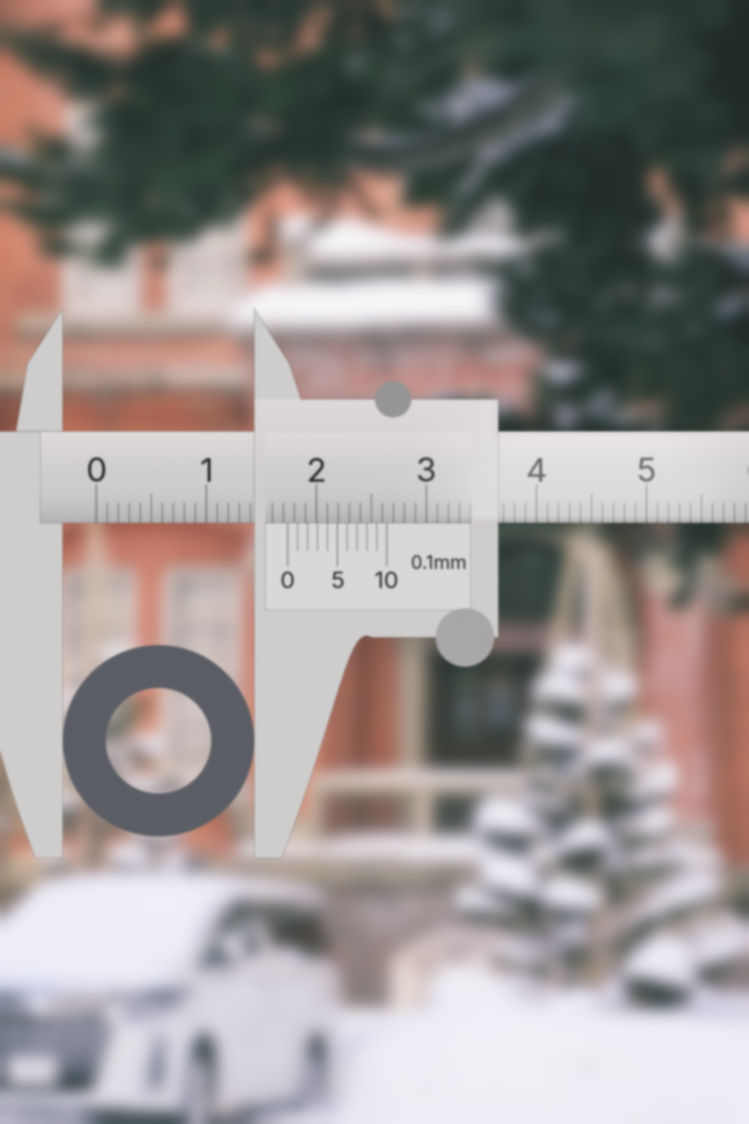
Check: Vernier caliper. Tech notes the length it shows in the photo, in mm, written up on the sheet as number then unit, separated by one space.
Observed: 17.4 mm
